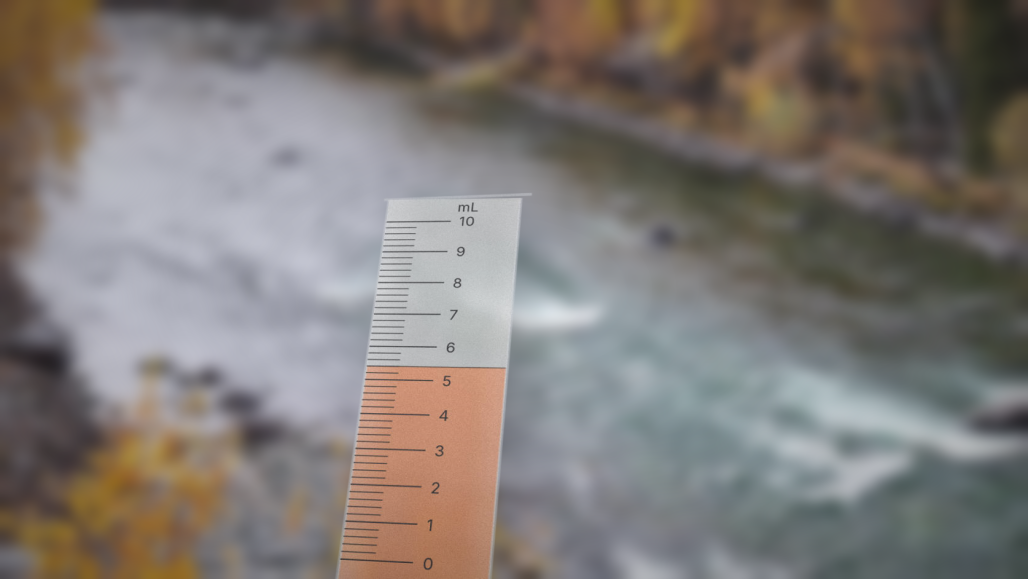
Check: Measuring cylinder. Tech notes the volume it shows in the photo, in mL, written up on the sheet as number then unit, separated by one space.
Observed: 5.4 mL
